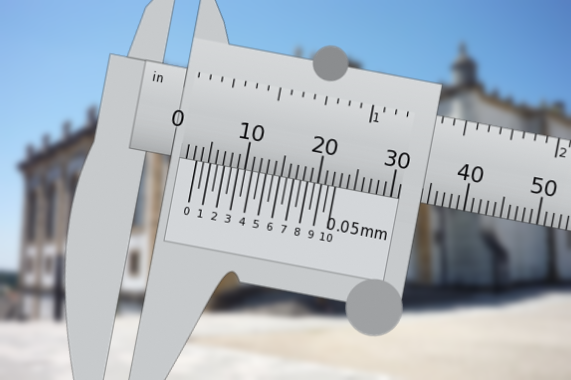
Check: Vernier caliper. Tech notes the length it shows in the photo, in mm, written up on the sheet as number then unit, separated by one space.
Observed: 3.4 mm
